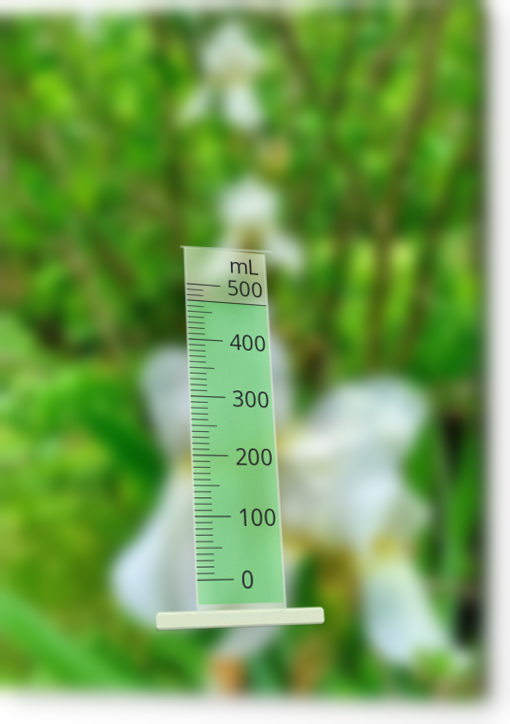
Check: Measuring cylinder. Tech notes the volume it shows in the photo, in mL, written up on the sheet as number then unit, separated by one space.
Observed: 470 mL
